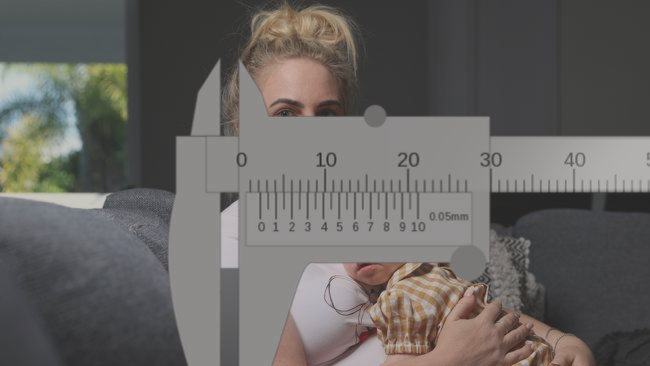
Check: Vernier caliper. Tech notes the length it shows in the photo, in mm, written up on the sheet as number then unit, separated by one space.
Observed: 2.2 mm
